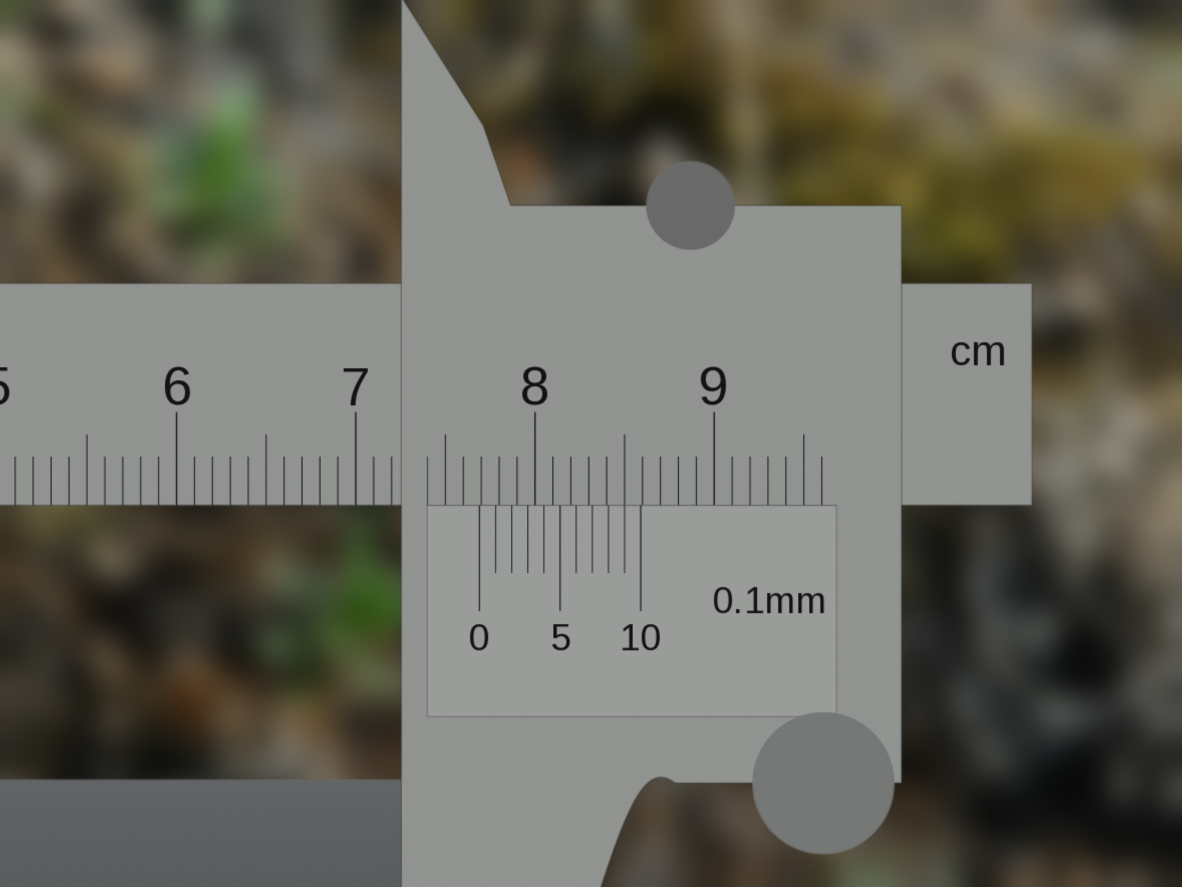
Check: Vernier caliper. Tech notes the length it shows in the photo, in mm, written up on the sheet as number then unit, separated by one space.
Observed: 76.9 mm
